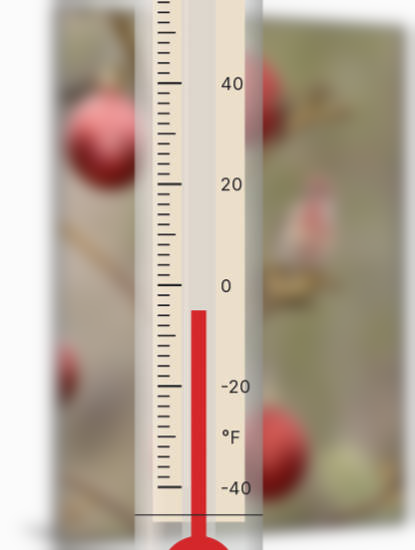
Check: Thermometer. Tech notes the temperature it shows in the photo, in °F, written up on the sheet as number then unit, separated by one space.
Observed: -5 °F
